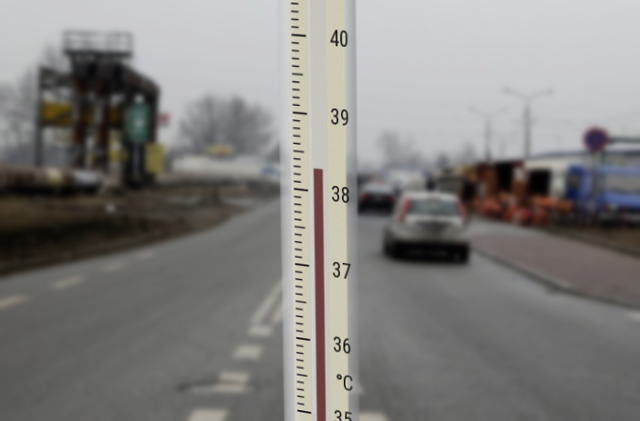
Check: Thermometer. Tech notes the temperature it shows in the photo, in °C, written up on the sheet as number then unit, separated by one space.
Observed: 38.3 °C
